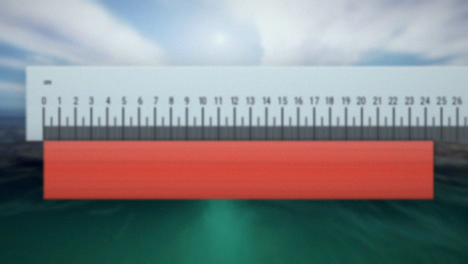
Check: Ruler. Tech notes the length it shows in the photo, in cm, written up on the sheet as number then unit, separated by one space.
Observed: 24.5 cm
